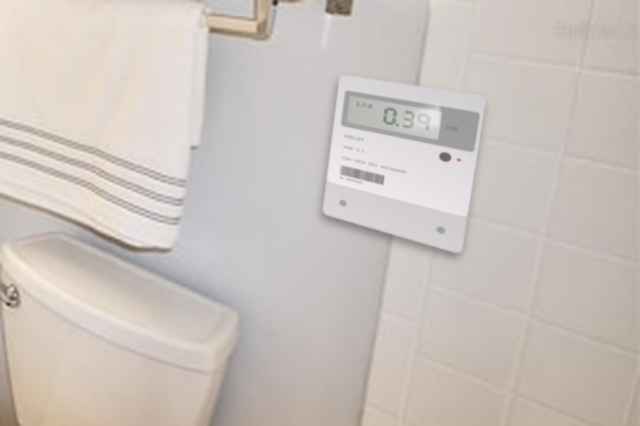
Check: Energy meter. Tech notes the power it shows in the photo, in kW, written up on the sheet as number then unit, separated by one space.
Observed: 0.39 kW
